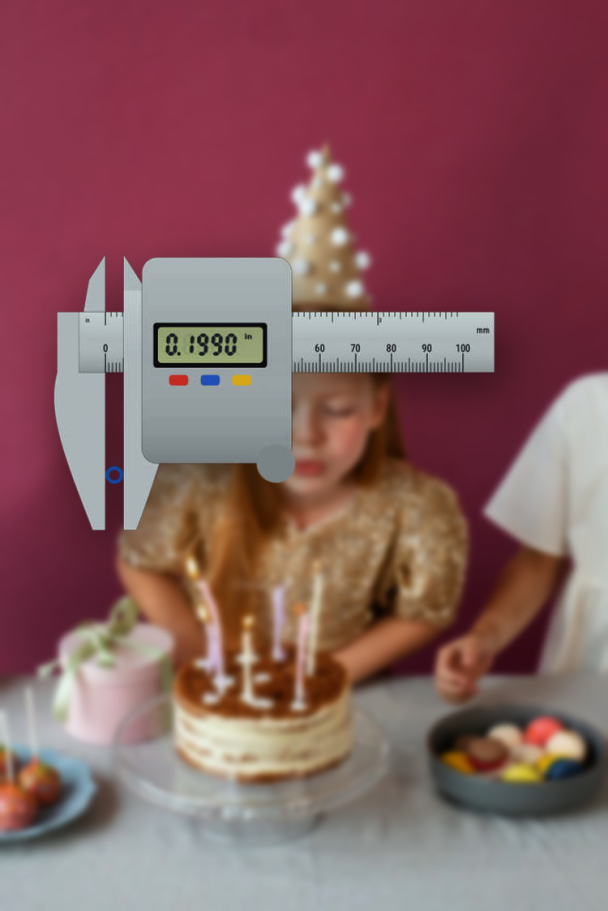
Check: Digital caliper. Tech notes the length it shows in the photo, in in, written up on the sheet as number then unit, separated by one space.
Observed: 0.1990 in
